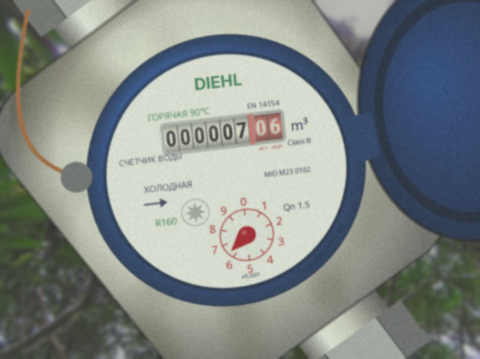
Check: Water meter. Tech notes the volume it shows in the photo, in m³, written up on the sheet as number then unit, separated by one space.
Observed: 7.066 m³
